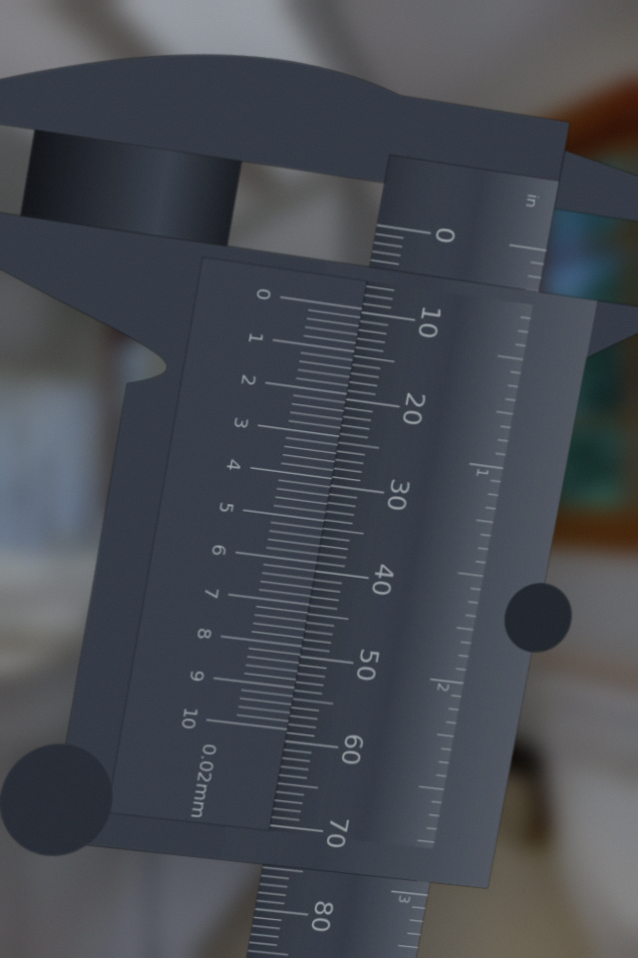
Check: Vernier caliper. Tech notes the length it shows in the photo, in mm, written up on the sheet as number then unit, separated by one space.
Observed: 9.6 mm
